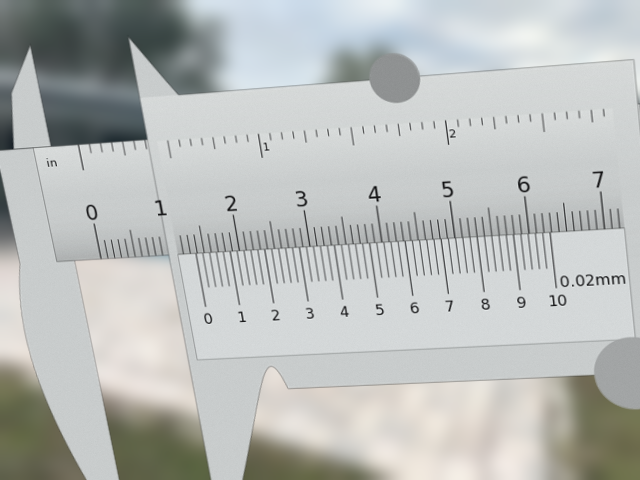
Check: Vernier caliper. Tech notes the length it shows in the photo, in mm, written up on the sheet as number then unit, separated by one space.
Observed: 13.8 mm
